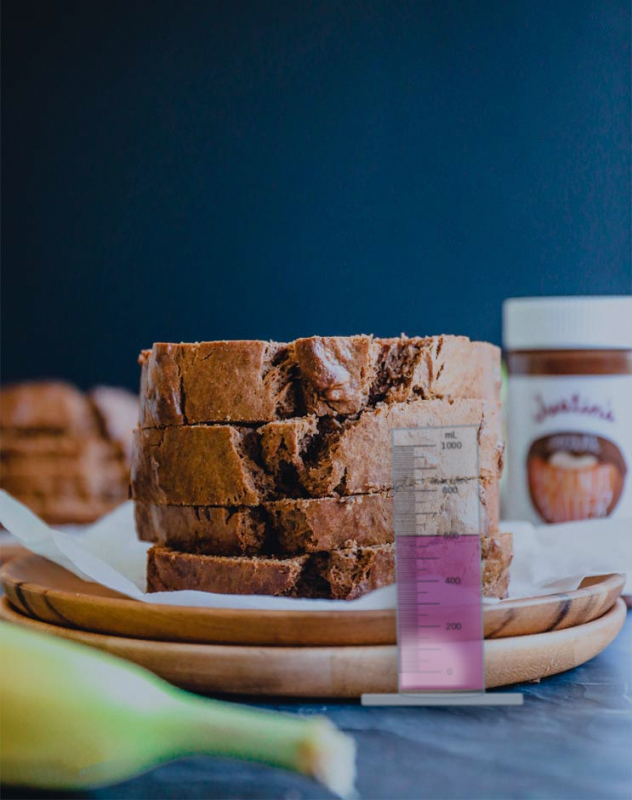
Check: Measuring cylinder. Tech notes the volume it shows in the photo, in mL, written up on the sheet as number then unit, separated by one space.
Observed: 600 mL
